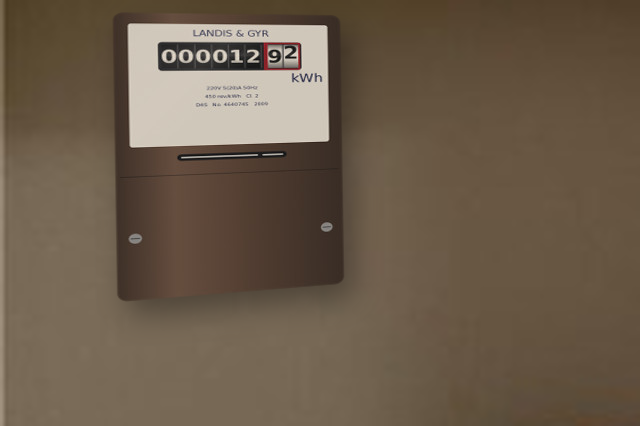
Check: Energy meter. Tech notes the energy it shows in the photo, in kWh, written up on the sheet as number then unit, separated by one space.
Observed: 12.92 kWh
